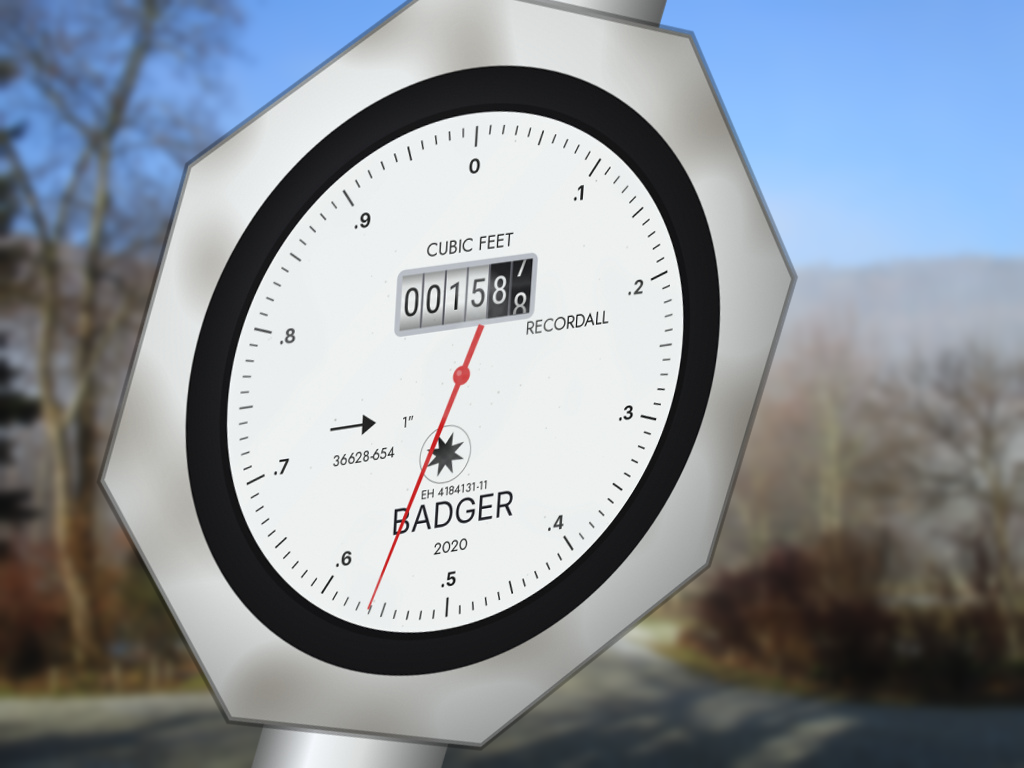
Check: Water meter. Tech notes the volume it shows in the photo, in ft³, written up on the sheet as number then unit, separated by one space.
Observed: 1587.56 ft³
